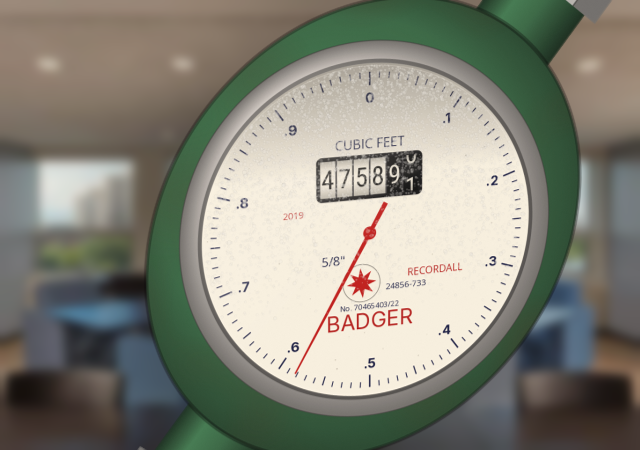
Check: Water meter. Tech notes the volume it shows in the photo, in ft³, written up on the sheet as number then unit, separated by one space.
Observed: 475890.58 ft³
